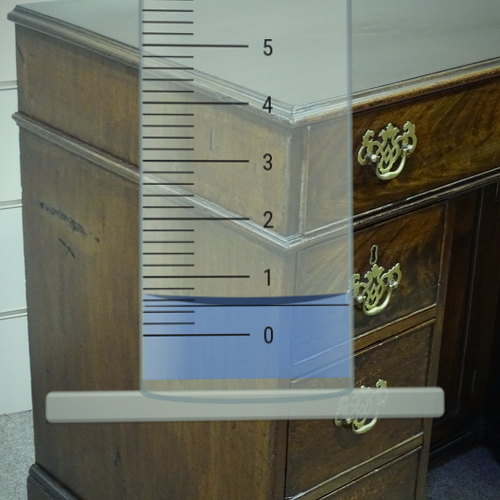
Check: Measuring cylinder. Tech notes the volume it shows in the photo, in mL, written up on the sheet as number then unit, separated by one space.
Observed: 0.5 mL
